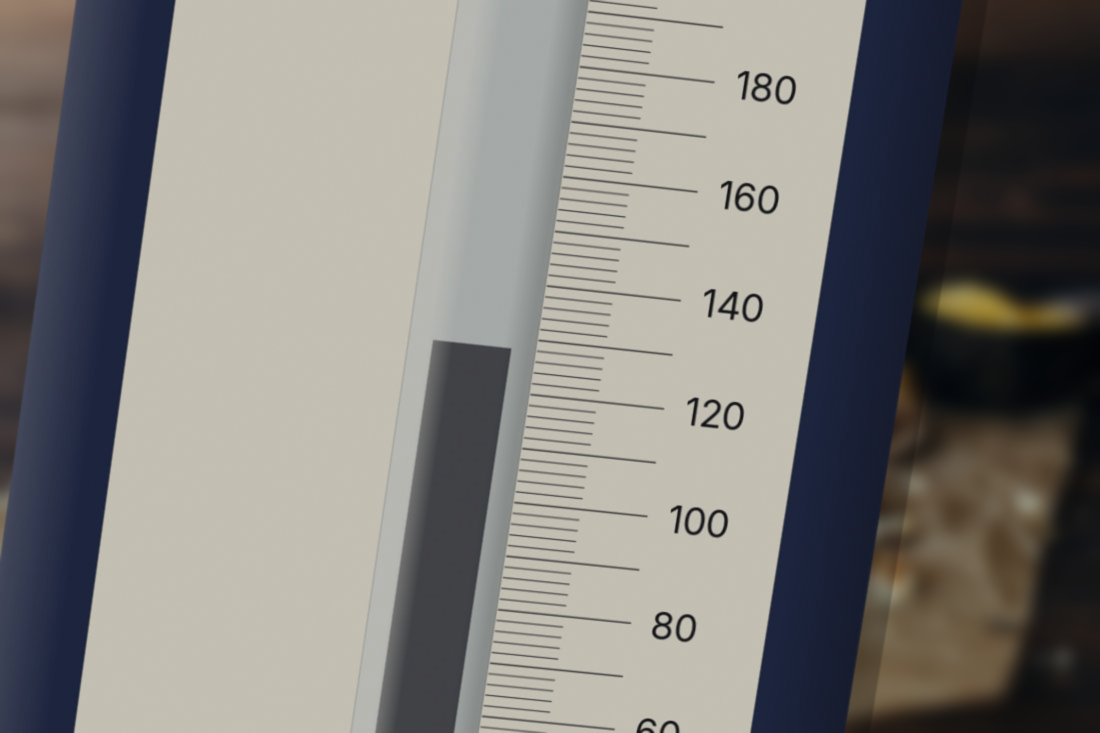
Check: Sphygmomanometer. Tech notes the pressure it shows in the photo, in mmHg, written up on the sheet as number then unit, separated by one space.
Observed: 128 mmHg
